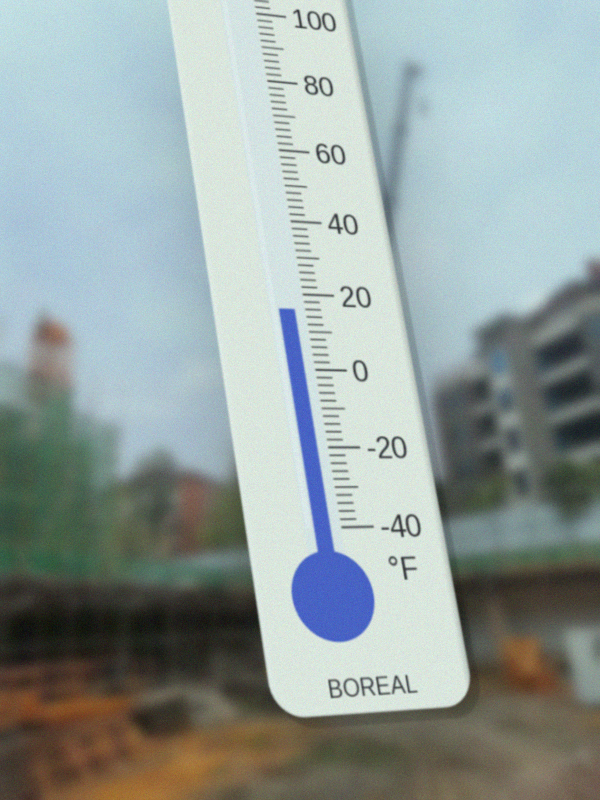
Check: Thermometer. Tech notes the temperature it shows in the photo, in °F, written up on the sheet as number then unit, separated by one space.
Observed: 16 °F
